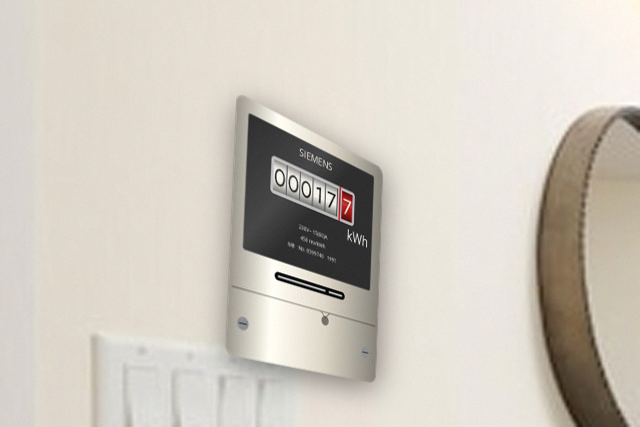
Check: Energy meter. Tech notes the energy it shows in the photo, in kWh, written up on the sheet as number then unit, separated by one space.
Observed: 17.7 kWh
